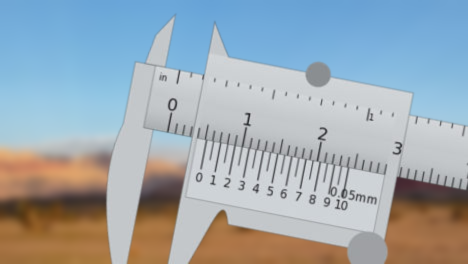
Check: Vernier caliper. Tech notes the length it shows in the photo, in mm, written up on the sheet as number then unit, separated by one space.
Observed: 5.2 mm
